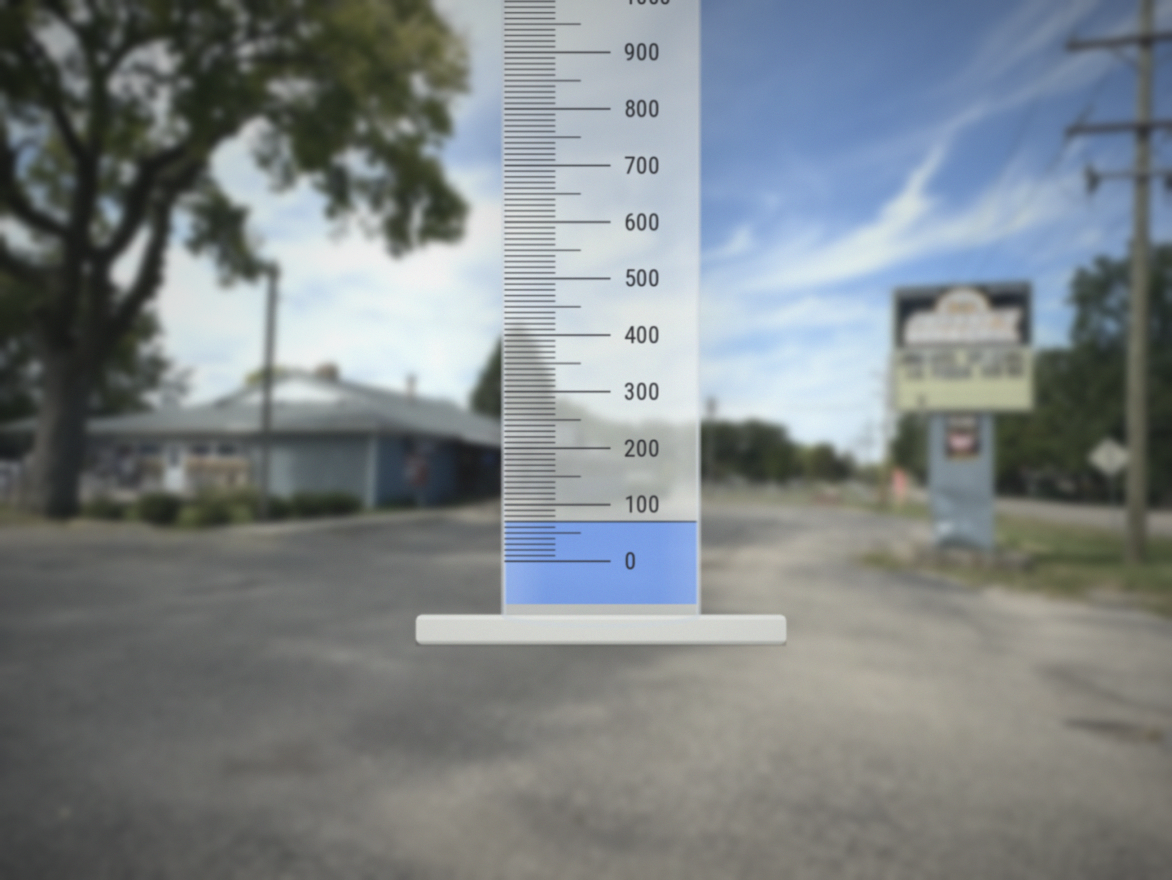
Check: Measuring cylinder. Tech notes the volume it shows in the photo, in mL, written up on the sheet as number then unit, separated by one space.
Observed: 70 mL
